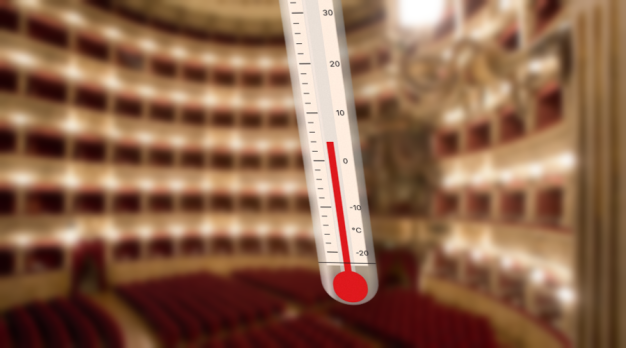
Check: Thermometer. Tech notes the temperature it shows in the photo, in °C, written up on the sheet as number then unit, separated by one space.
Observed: 4 °C
